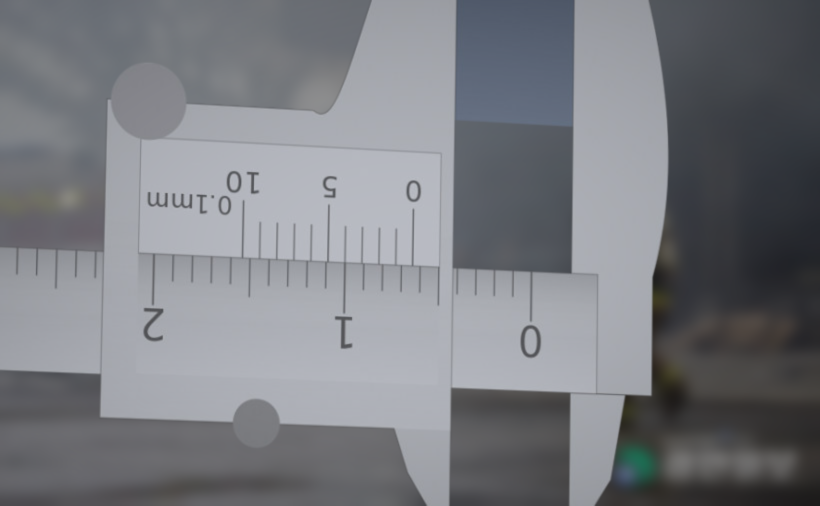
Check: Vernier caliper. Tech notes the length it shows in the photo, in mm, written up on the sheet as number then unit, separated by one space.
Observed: 6.4 mm
